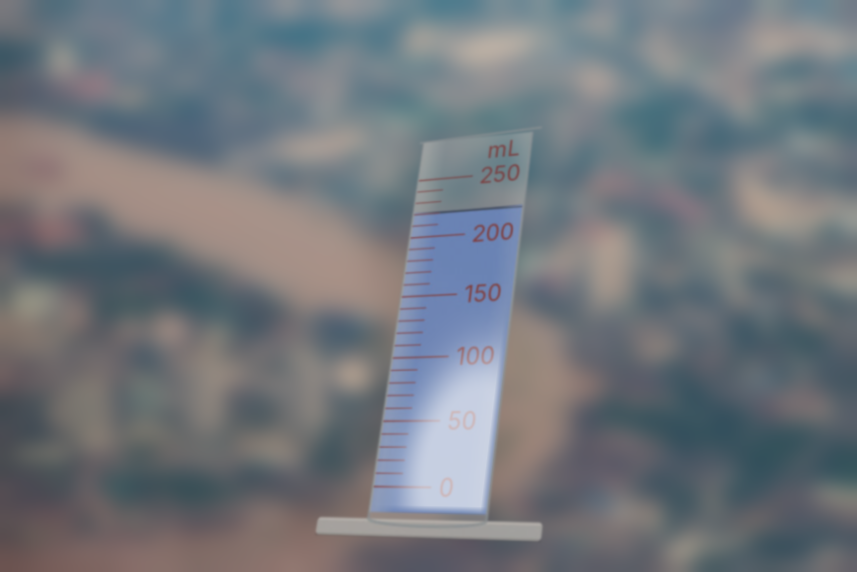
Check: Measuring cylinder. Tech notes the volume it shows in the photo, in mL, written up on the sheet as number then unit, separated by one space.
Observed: 220 mL
